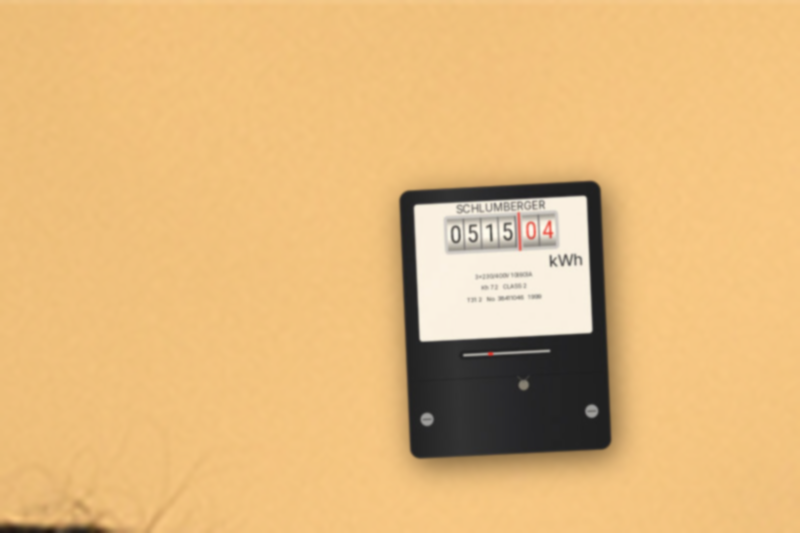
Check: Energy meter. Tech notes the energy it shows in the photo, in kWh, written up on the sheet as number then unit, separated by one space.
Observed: 515.04 kWh
